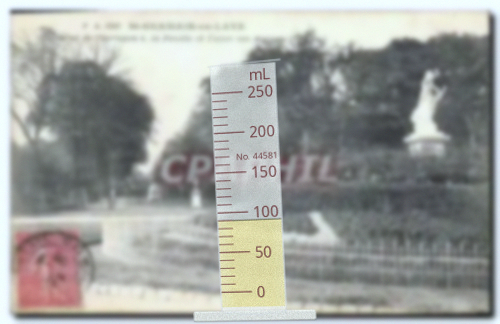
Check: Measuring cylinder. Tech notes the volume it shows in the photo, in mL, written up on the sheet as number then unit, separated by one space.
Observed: 90 mL
